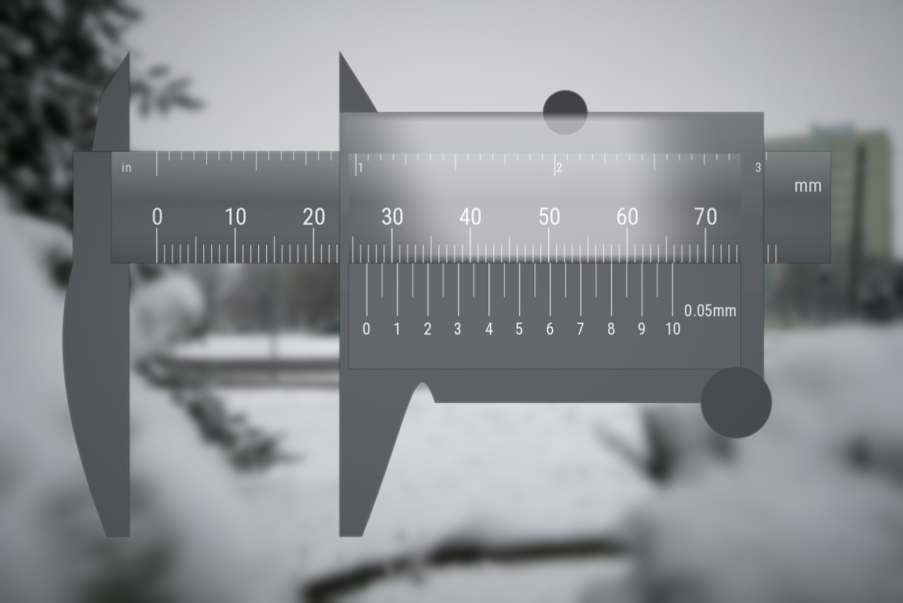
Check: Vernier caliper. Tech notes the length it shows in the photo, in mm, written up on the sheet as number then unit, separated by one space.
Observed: 26.8 mm
